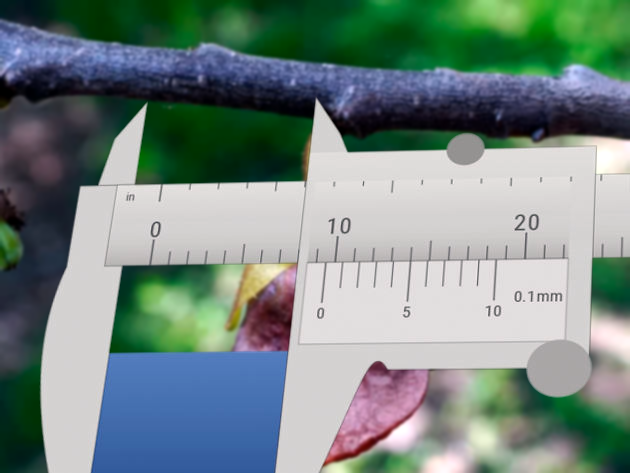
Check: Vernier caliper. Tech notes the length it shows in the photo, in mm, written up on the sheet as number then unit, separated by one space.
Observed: 9.5 mm
